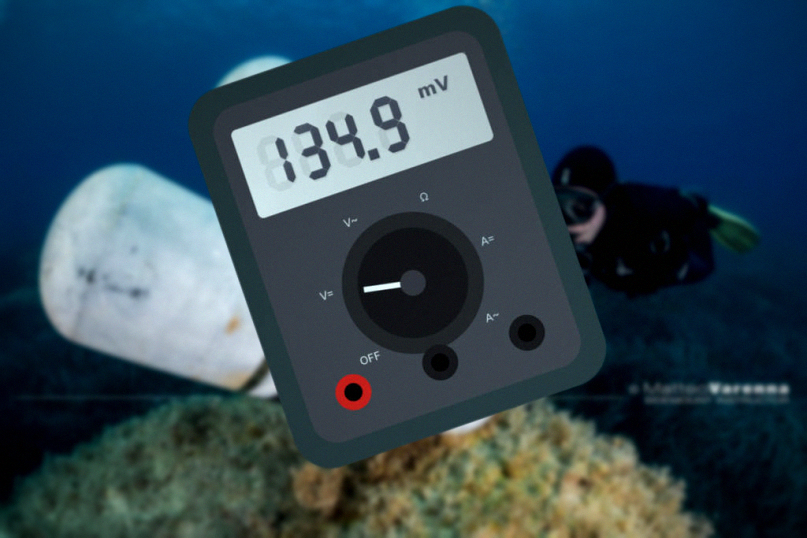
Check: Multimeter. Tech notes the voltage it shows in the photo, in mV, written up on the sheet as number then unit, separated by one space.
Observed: 134.9 mV
